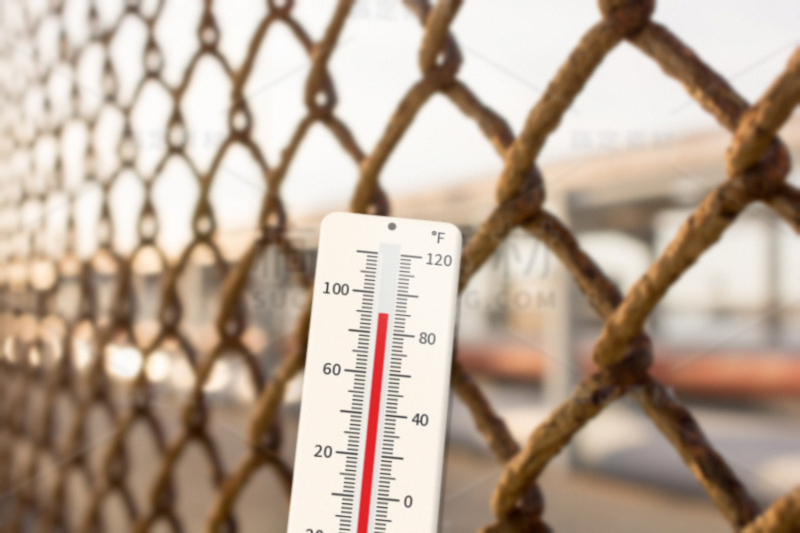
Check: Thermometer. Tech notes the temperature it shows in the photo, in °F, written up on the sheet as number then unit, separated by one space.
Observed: 90 °F
